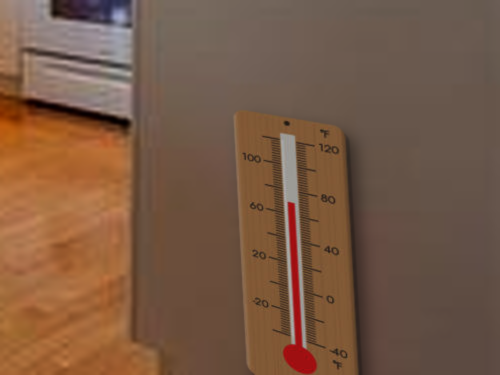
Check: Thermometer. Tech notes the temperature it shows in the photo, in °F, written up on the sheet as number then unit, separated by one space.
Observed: 70 °F
